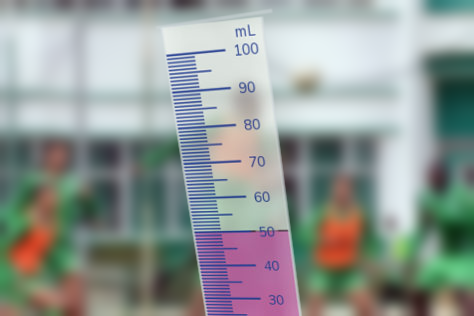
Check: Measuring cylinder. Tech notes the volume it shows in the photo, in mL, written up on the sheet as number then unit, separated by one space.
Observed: 50 mL
